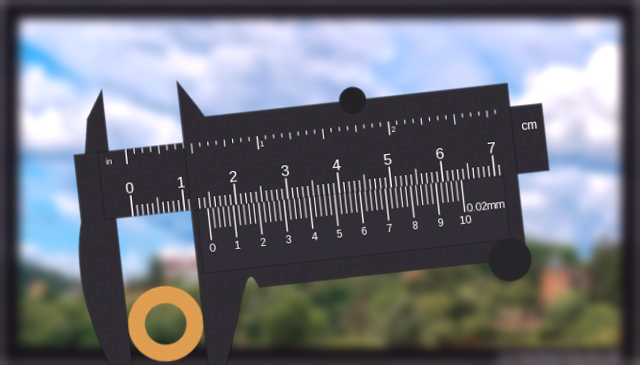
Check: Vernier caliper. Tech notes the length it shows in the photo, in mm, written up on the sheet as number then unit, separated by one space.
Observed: 14.5 mm
